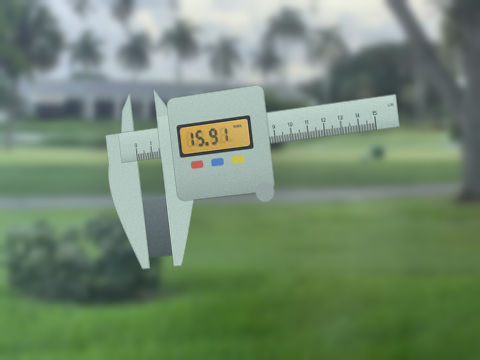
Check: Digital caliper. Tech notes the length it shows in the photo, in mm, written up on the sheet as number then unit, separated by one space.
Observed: 15.91 mm
